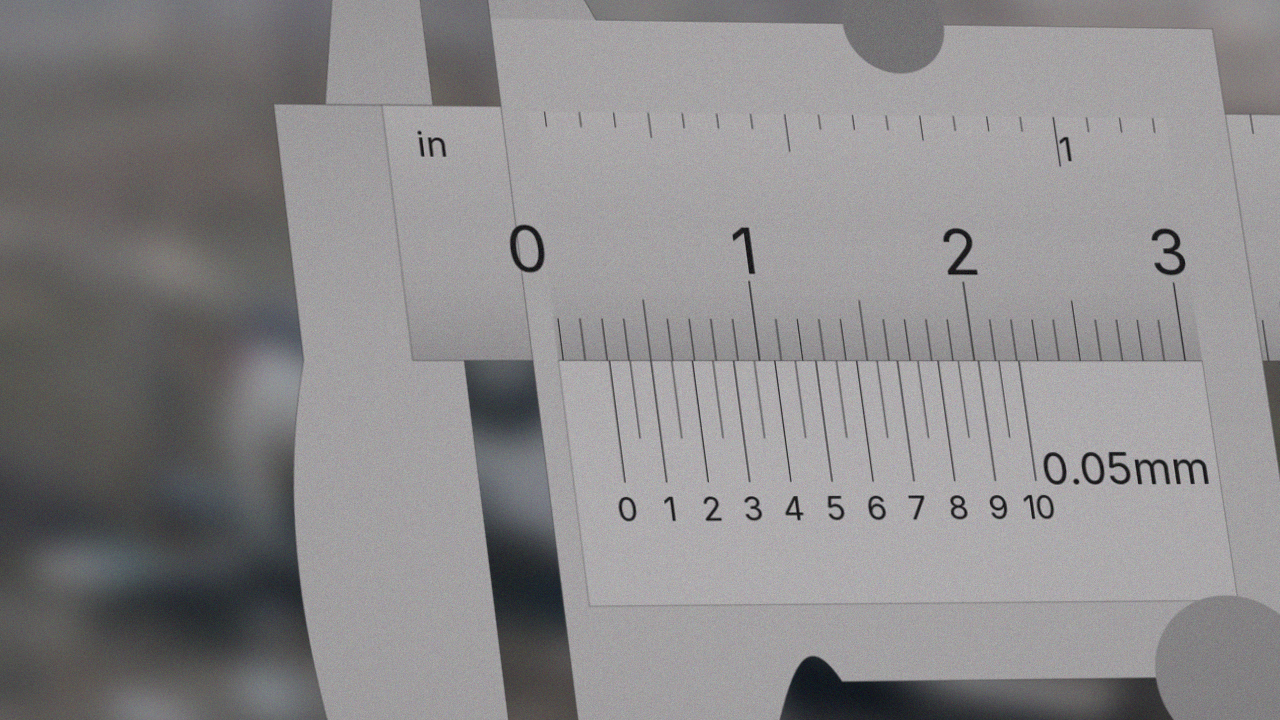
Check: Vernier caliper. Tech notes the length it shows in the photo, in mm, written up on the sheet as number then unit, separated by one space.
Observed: 3.1 mm
